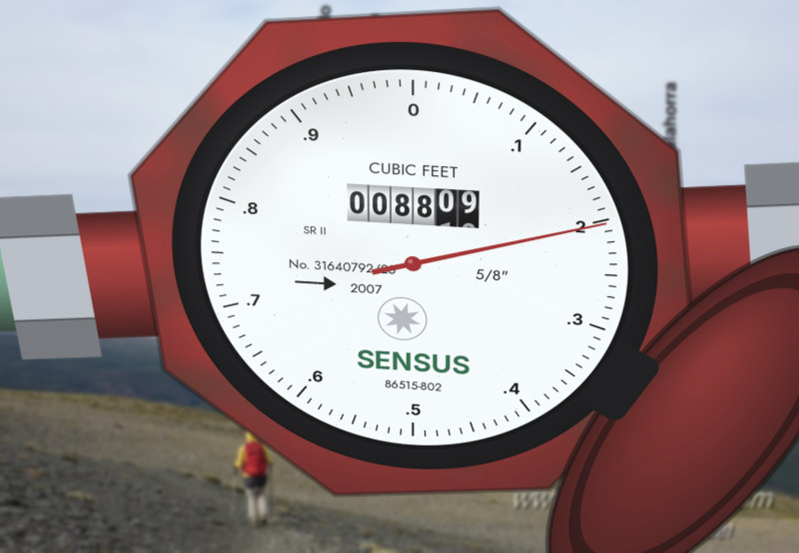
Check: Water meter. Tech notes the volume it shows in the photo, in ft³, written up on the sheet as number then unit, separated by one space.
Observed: 8809.20 ft³
